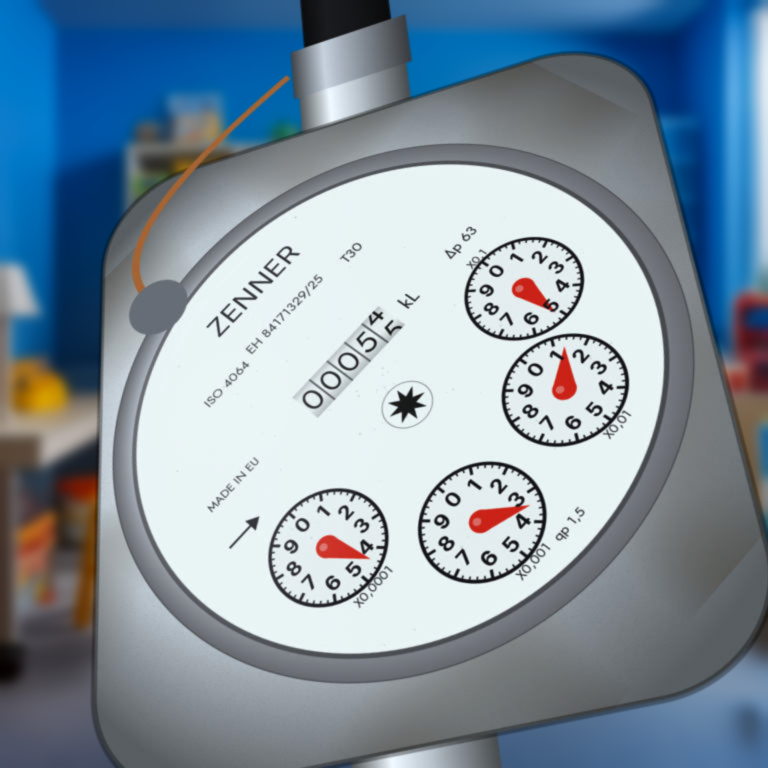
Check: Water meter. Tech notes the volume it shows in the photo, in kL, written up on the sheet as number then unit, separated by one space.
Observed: 54.5134 kL
